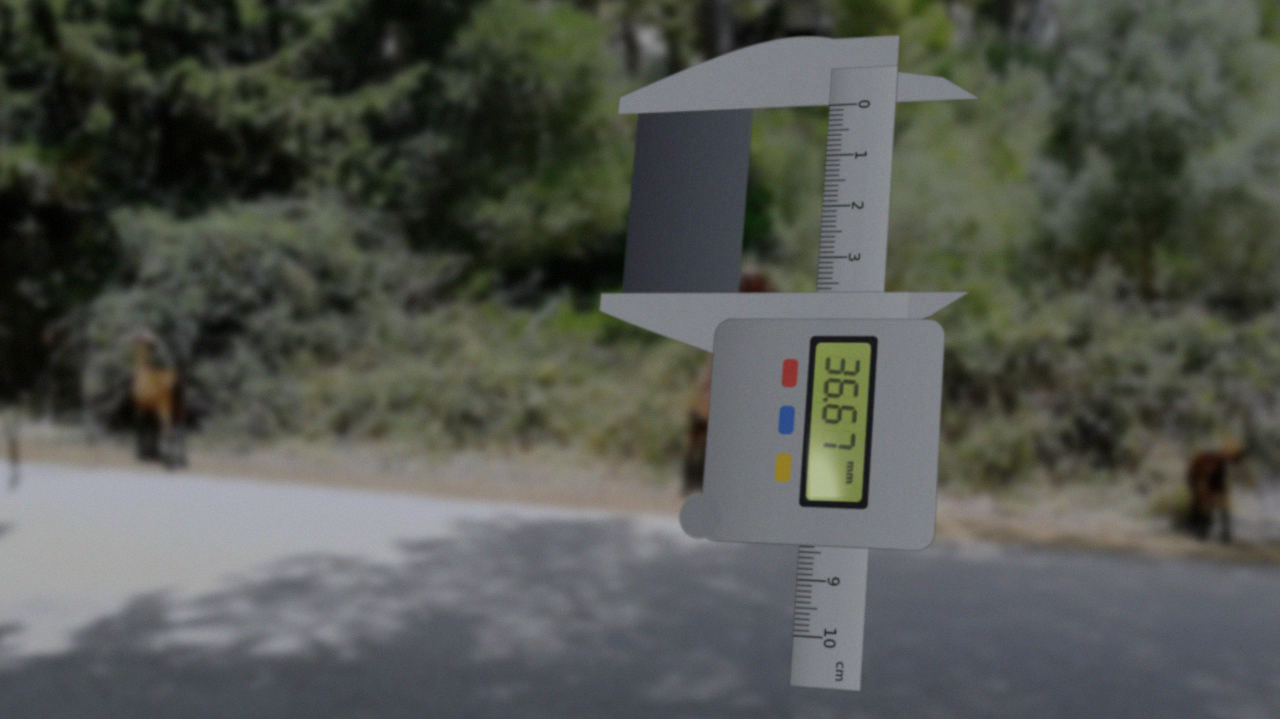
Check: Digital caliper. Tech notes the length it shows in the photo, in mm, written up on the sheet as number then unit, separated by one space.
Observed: 36.67 mm
